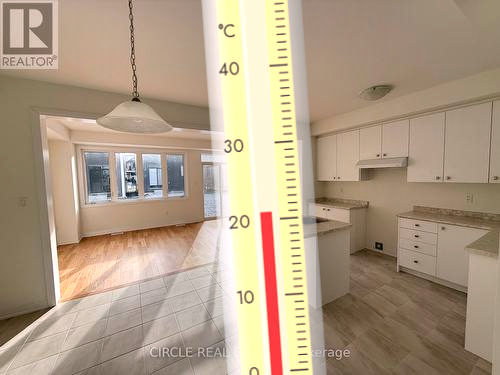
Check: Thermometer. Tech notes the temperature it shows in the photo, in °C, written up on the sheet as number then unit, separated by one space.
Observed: 21 °C
